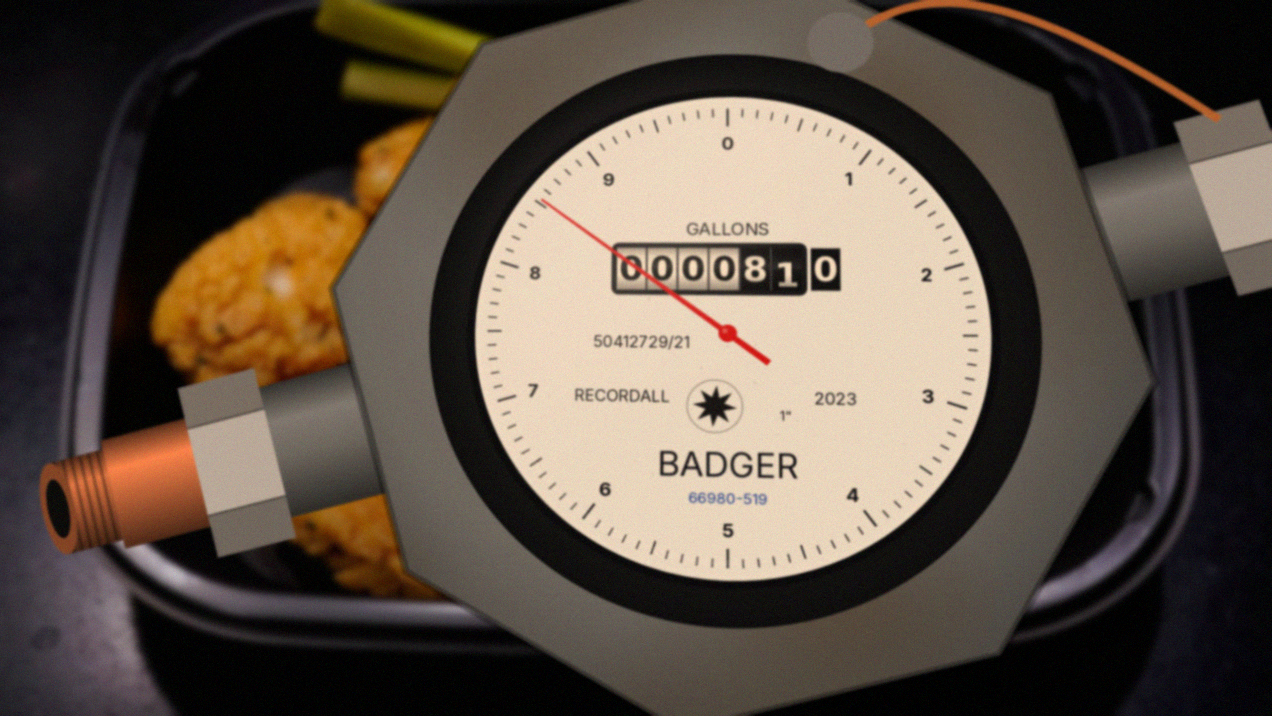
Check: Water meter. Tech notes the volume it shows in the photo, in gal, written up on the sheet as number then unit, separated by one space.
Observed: 808.5 gal
